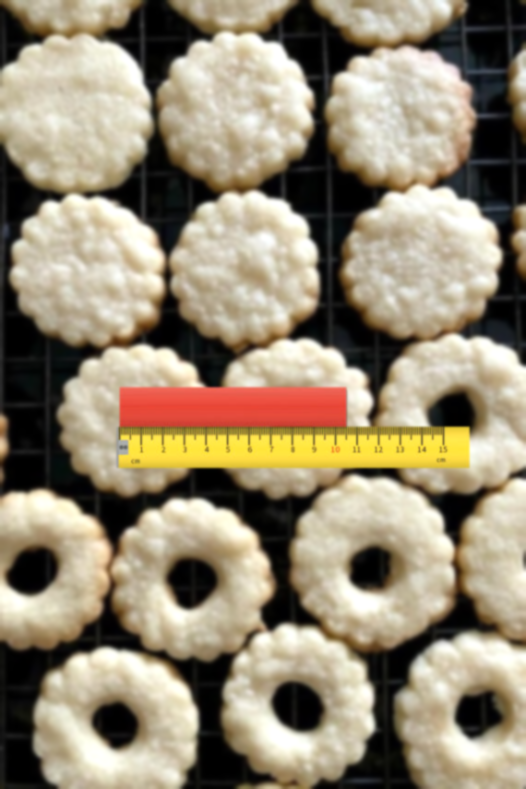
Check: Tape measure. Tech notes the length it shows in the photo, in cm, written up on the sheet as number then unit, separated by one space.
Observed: 10.5 cm
